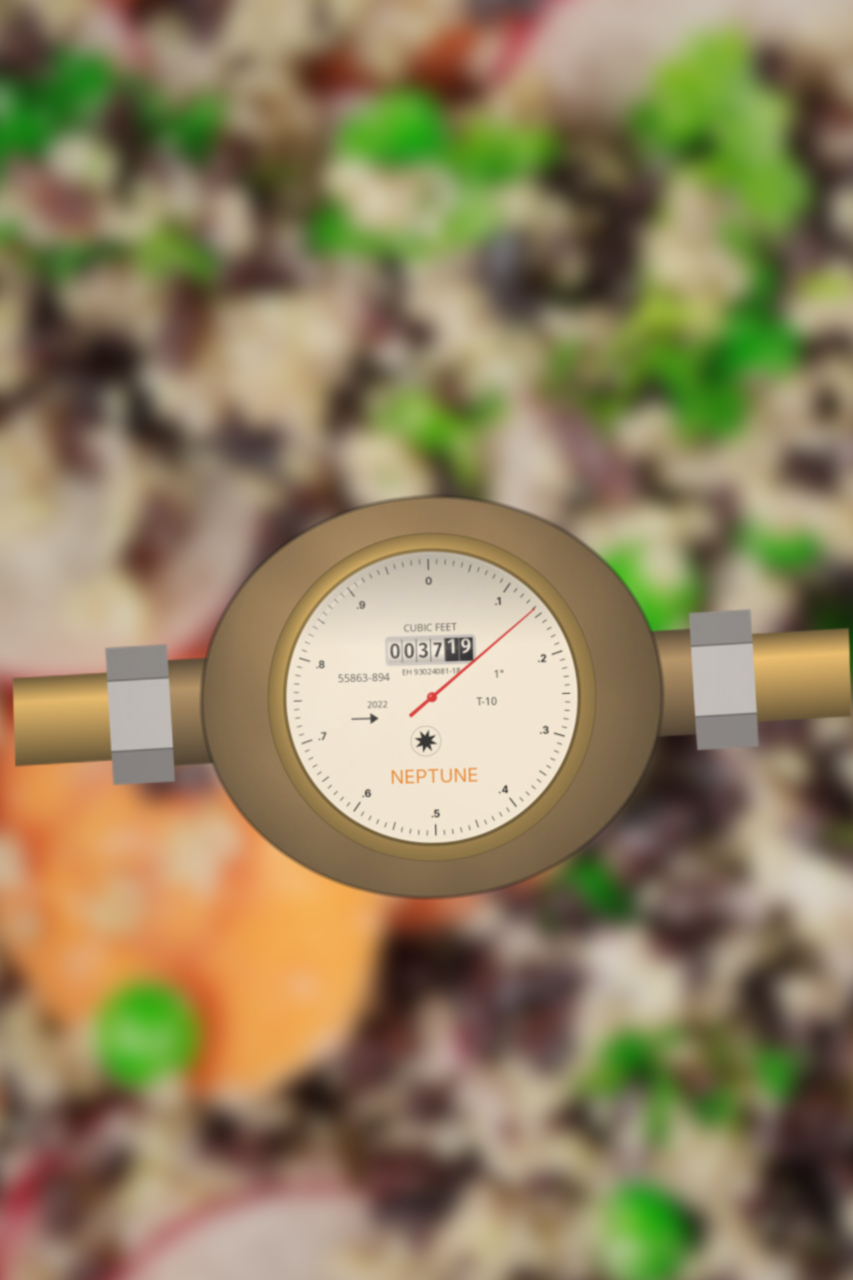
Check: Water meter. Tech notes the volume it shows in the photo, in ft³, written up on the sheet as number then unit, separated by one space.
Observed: 3719.14 ft³
